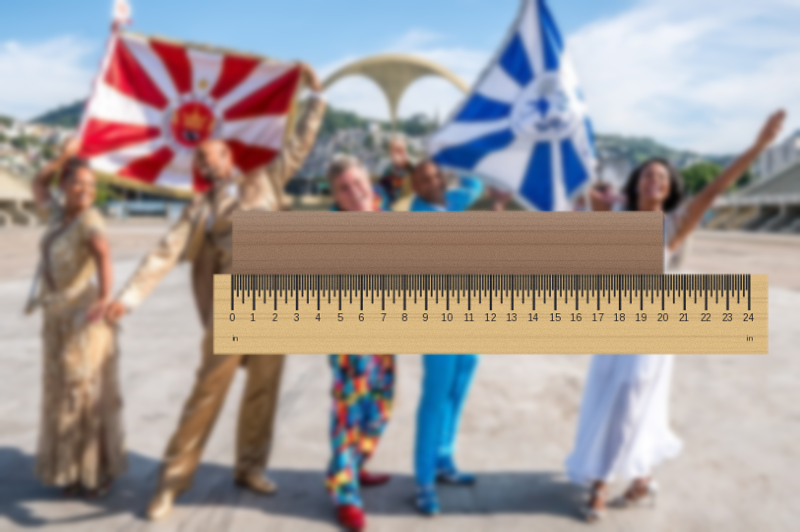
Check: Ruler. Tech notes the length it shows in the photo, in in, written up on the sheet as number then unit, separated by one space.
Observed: 20 in
